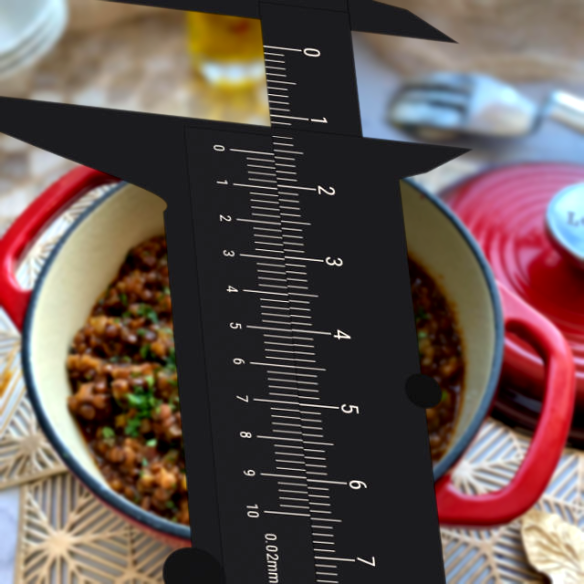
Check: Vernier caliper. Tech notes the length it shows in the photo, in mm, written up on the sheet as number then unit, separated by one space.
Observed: 15.6 mm
